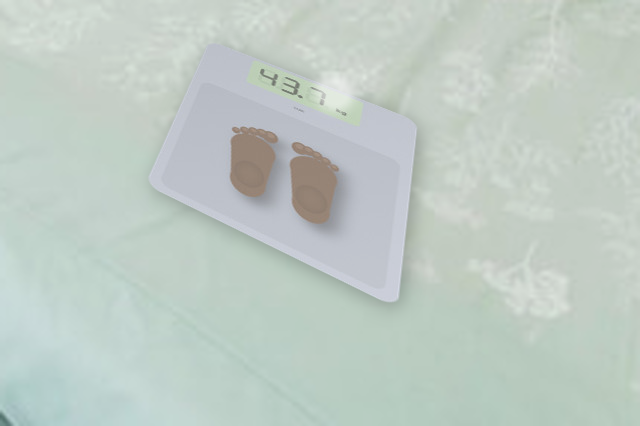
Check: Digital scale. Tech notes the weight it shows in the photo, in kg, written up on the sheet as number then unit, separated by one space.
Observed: 43.7 kg
